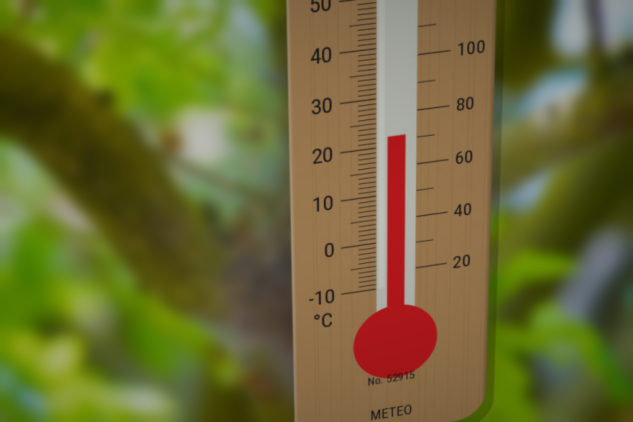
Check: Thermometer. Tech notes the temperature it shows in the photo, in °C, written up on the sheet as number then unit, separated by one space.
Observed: 22 °C
